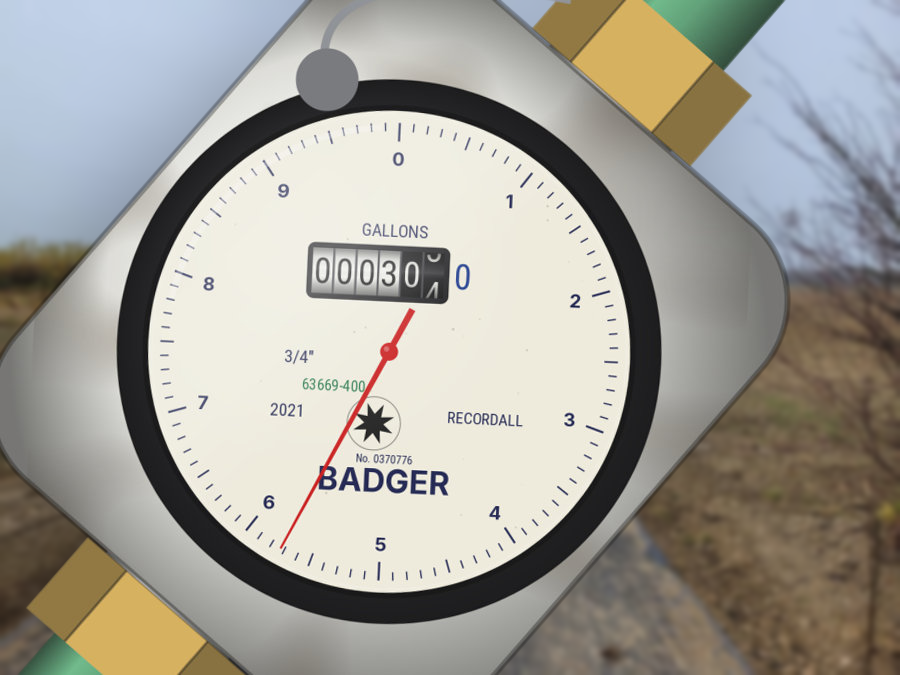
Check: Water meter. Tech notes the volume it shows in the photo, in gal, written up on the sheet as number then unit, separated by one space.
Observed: 3035.7 gal
